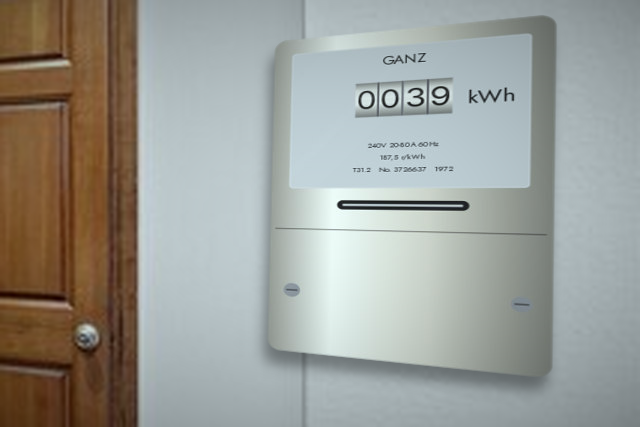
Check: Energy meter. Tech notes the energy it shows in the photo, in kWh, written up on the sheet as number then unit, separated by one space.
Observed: 39 kWh
